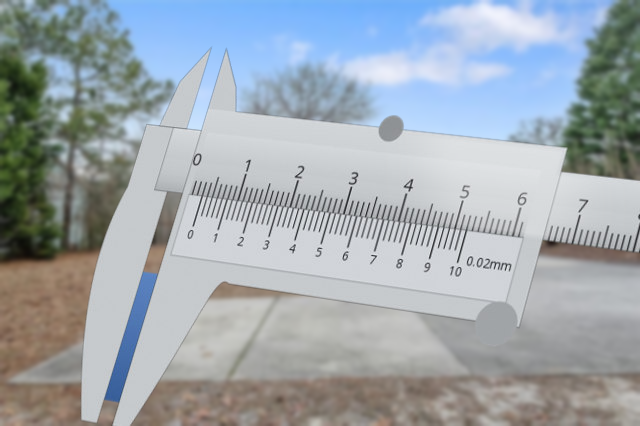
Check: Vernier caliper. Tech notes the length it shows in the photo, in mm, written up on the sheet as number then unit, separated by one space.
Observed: 3.0 mm
